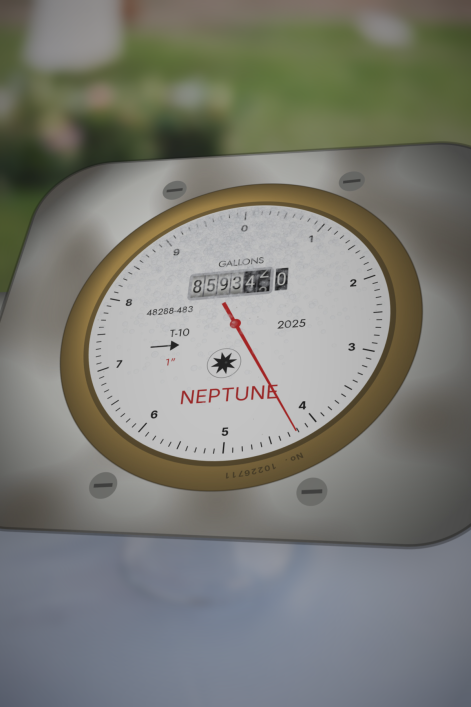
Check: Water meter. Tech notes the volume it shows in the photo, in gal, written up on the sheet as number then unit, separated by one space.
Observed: 8593424.2 gal
